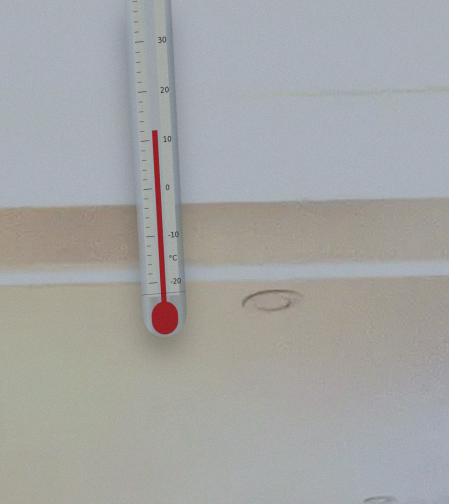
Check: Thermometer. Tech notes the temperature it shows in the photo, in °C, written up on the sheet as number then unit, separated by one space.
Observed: 12 °C
